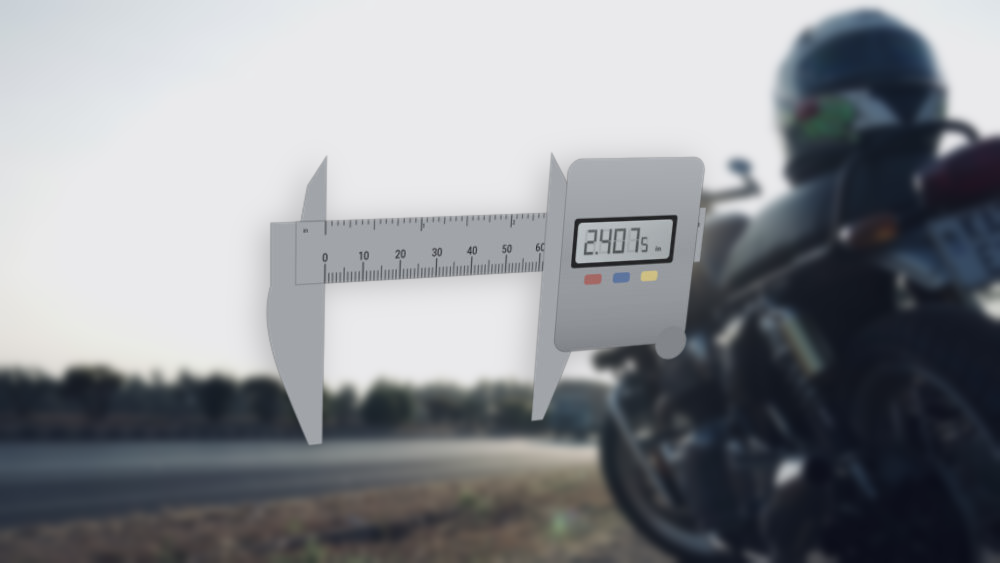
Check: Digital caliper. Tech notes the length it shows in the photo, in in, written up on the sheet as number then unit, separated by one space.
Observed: 2.4075 in
